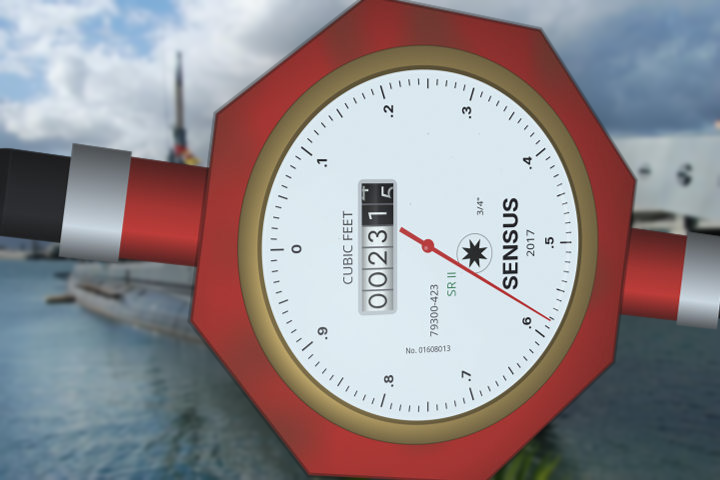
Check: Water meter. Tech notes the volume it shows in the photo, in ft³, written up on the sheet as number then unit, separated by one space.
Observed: 2314.58 ft³
